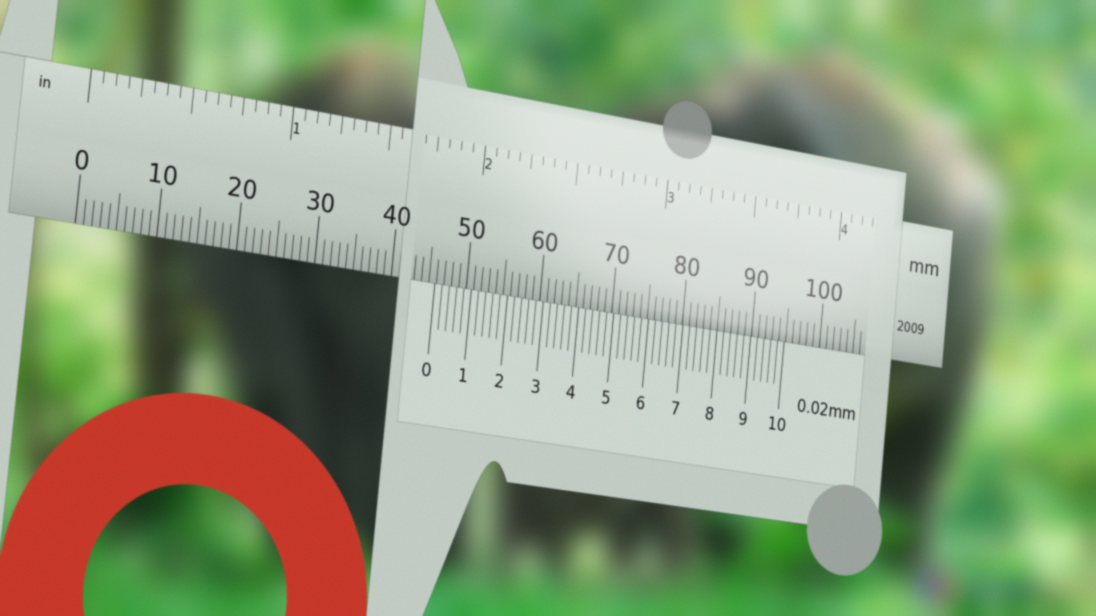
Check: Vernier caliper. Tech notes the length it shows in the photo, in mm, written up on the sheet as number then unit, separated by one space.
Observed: 45.8 mm
